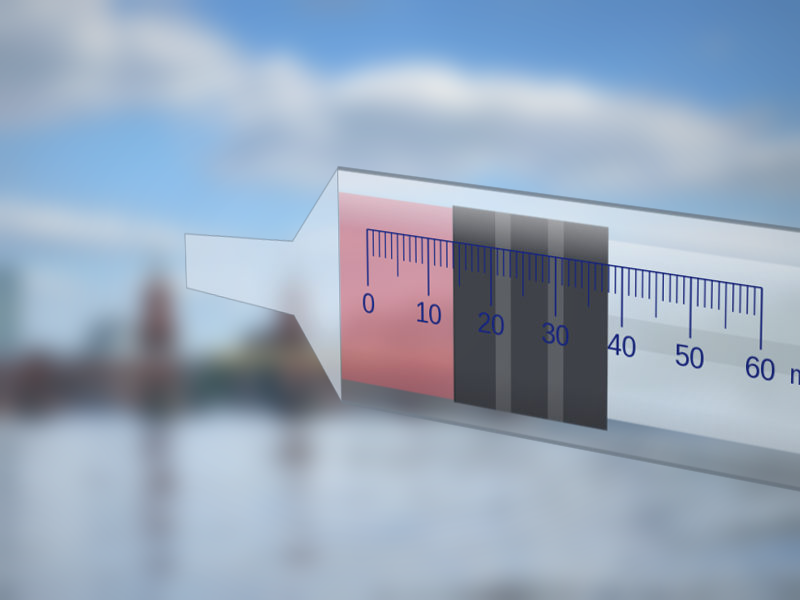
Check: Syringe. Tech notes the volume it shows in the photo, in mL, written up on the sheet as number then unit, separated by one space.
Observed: 14 mL
